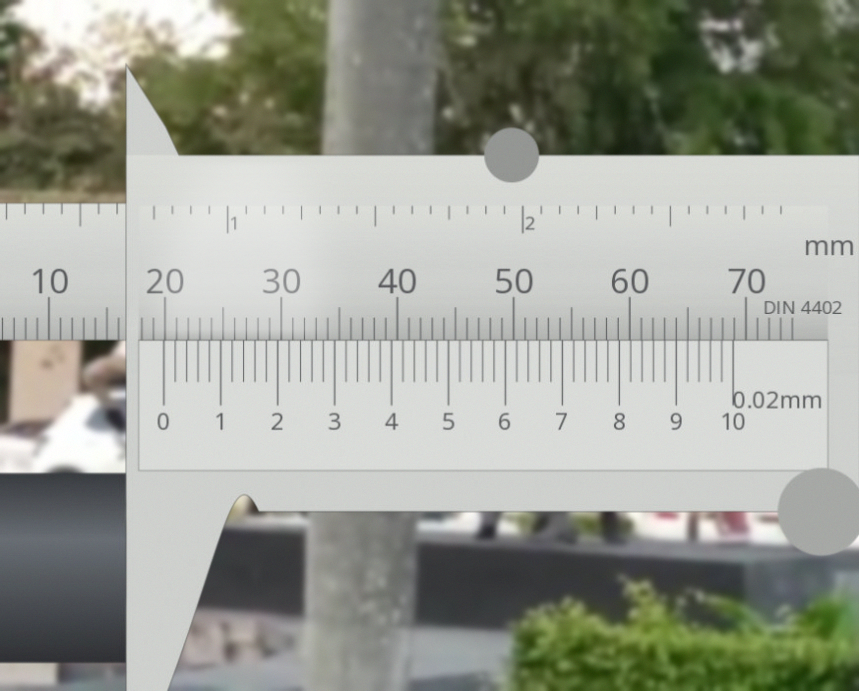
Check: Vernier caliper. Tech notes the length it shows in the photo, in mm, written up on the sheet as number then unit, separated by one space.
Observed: 19.9 mm
